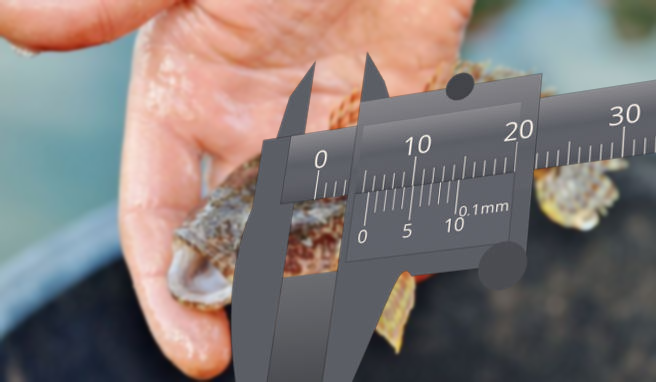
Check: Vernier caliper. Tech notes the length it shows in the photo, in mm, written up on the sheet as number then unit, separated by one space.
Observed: 5.6 mm
